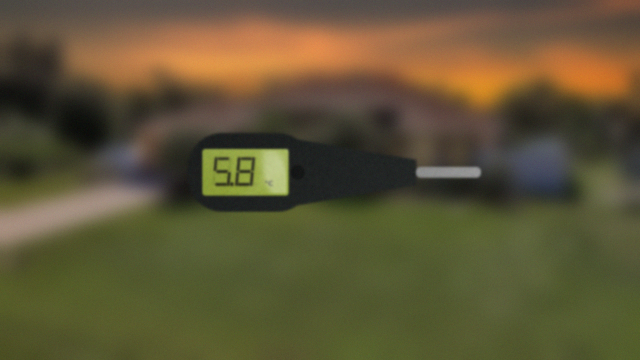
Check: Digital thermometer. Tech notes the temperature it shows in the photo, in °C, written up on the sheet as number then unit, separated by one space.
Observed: 5.8 °C
